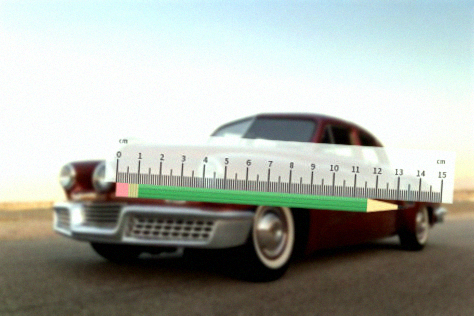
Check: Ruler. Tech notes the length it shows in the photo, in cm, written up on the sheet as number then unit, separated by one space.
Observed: 13.5 cm
